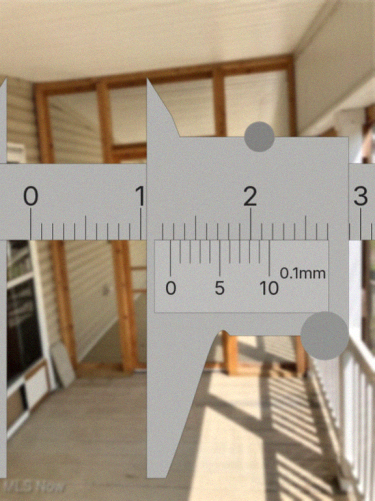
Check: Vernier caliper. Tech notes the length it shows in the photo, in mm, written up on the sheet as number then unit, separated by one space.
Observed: 12.7 mm
